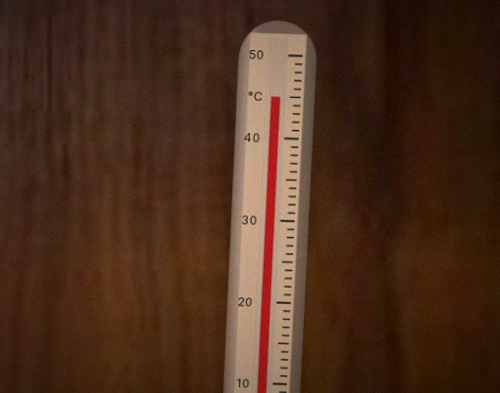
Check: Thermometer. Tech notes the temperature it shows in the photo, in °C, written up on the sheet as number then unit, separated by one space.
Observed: 45 °C
